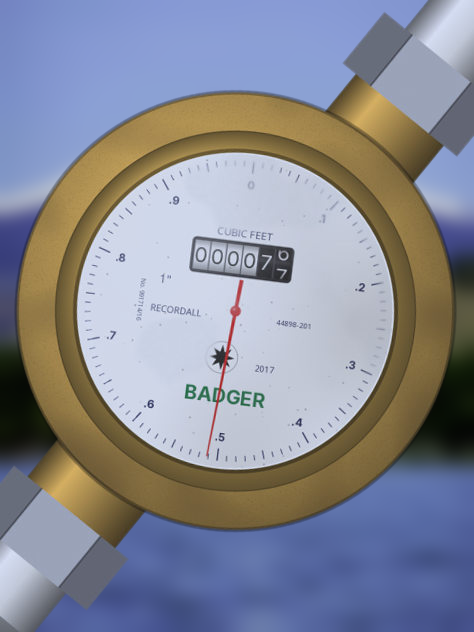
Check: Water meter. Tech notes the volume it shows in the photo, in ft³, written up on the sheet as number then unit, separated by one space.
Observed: 76.51 ft³
